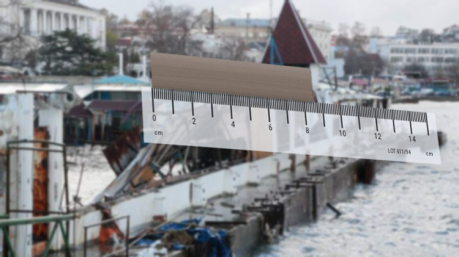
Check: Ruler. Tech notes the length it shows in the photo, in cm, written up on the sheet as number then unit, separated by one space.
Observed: 8.5 cm
